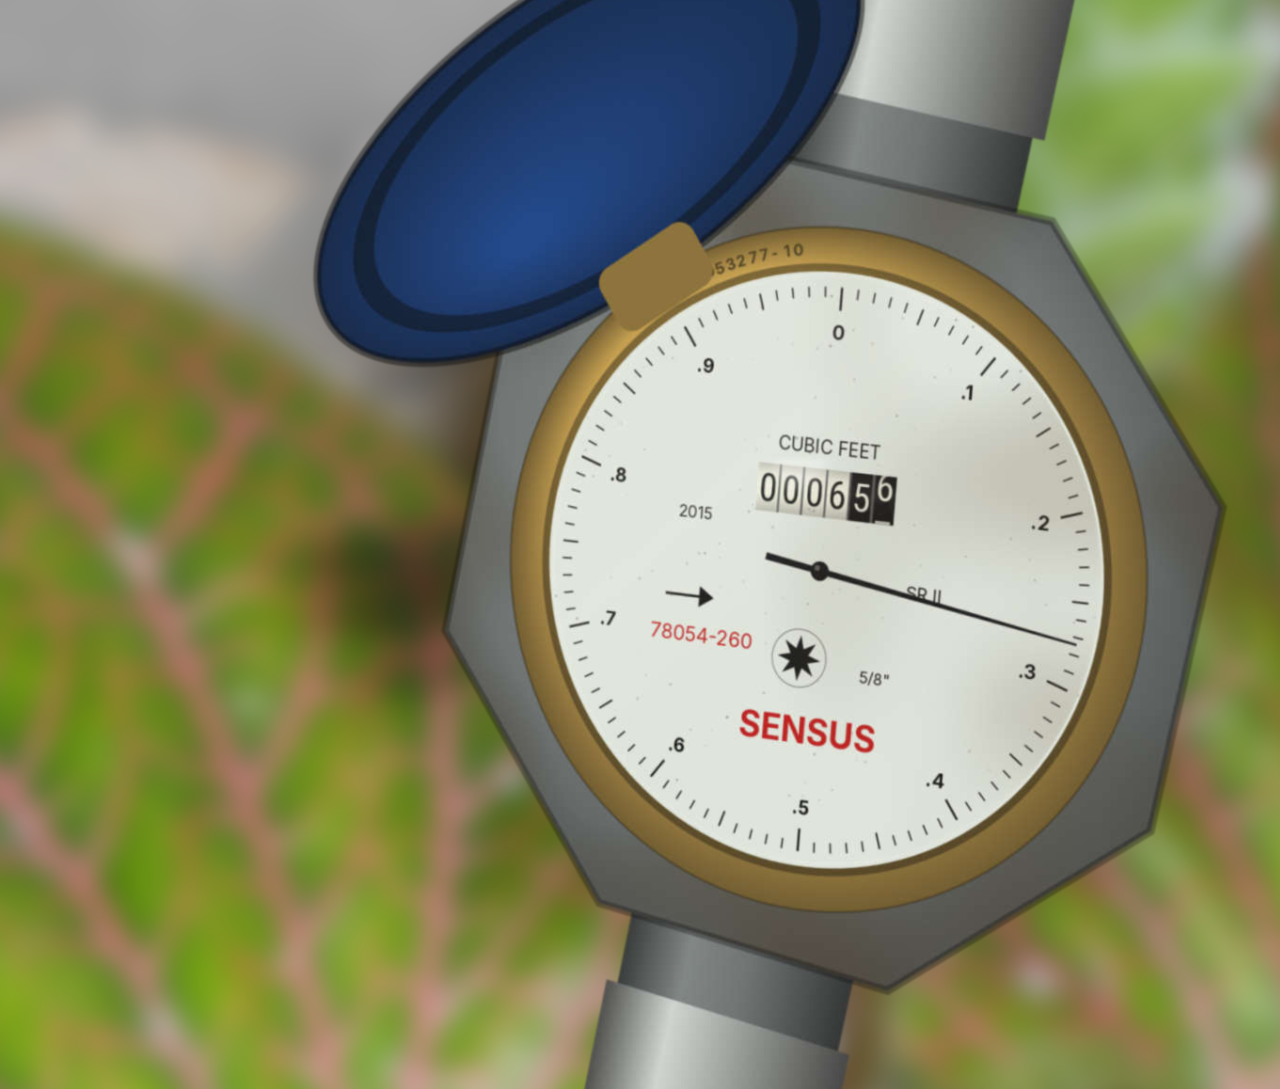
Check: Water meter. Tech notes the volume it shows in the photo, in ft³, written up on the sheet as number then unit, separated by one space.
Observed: 656.27 ft³
